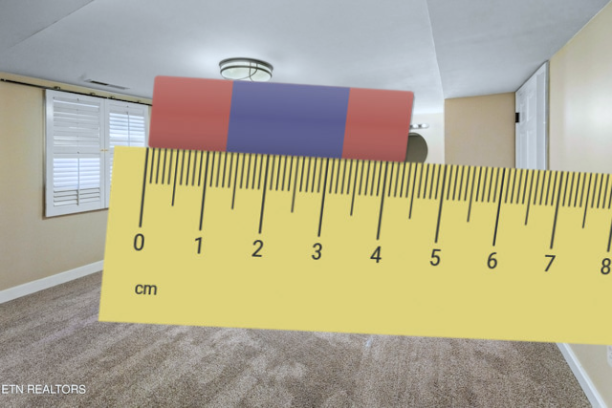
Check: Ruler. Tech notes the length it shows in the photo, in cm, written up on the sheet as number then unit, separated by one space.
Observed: 4.3 cm
